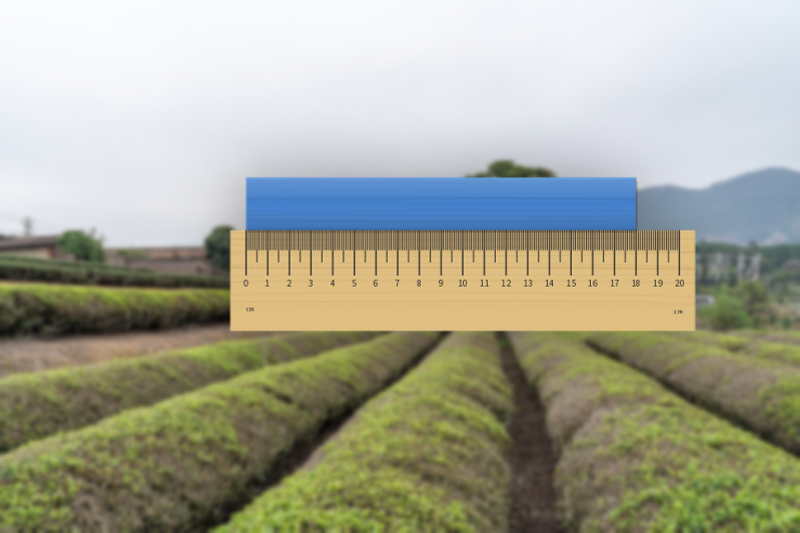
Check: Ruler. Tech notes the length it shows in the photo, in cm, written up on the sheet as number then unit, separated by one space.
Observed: 18 cm
